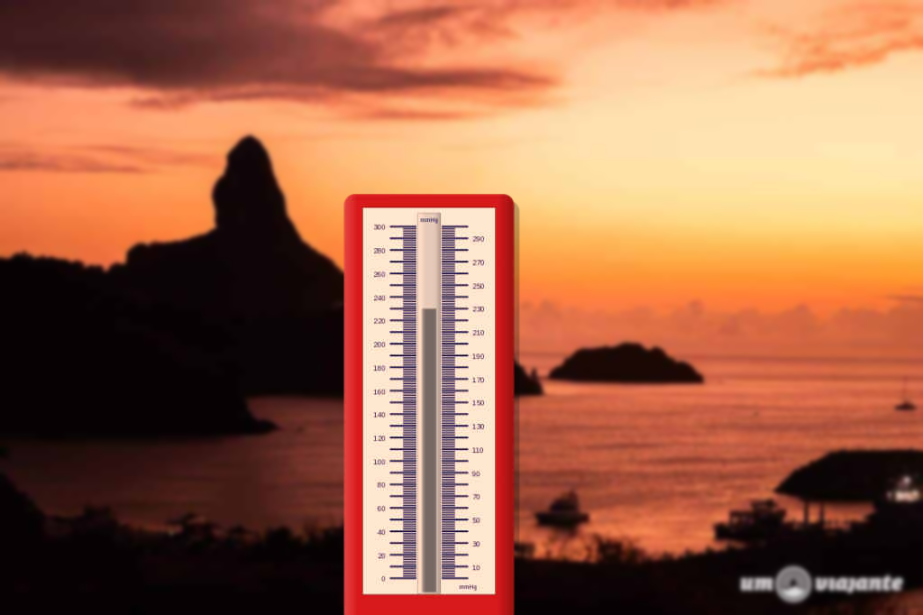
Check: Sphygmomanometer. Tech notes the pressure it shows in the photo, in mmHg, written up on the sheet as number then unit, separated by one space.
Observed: 230 mmHg
